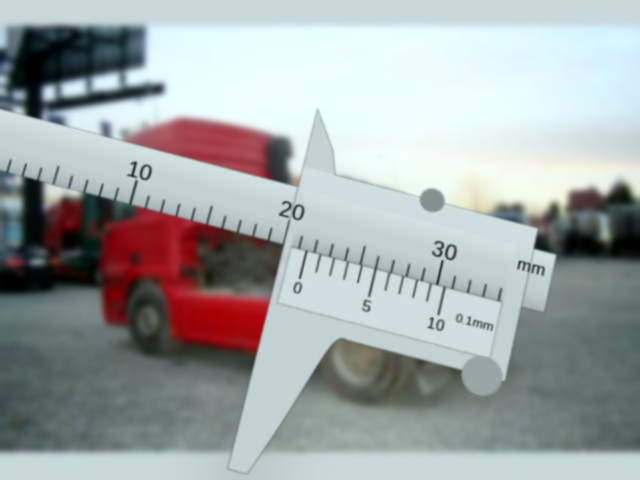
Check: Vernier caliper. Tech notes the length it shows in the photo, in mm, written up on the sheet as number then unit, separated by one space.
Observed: 21.5 mm
